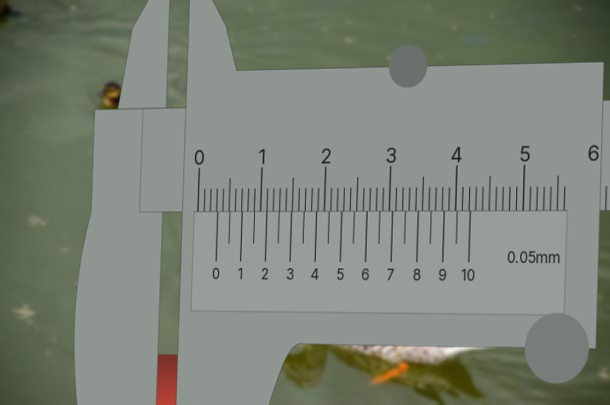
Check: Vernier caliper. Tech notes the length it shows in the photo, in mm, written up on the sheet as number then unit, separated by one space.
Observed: 3.2 mm
